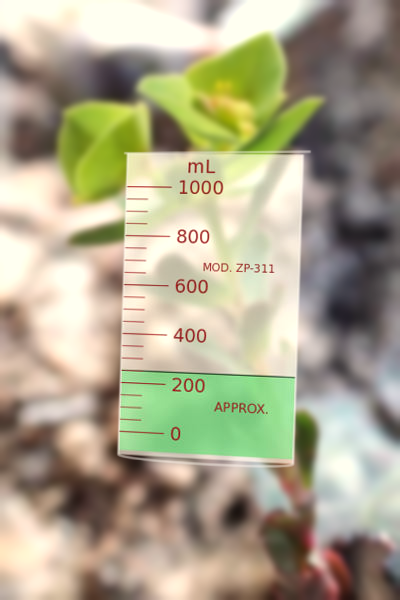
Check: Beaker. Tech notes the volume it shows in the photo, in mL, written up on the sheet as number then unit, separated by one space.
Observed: 250 mL
